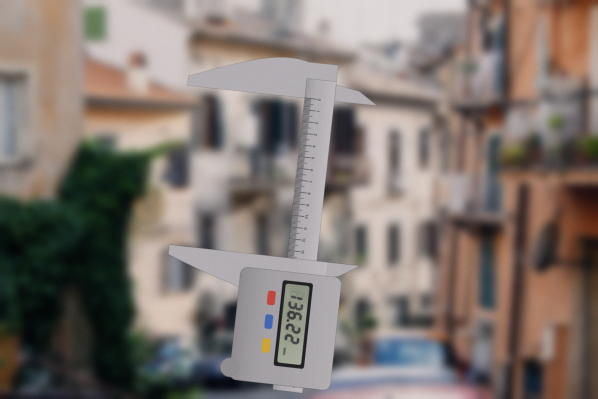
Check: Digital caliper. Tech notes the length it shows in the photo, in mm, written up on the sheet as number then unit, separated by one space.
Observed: 136.22 mm
